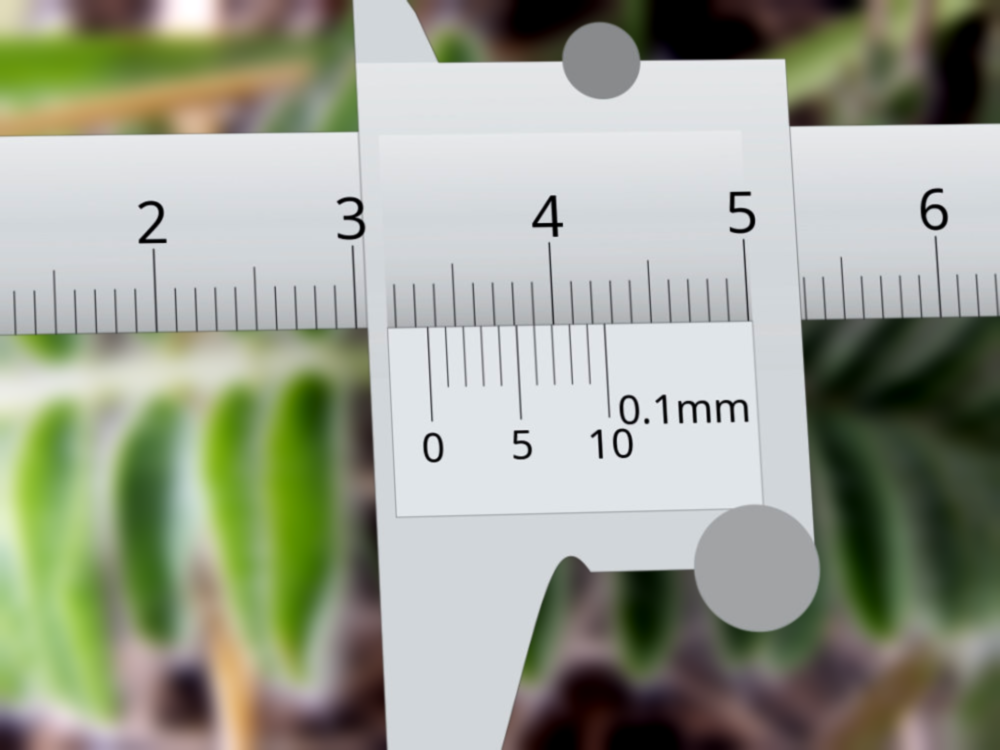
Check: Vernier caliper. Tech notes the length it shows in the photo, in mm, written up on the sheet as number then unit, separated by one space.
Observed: 33.6 mm
